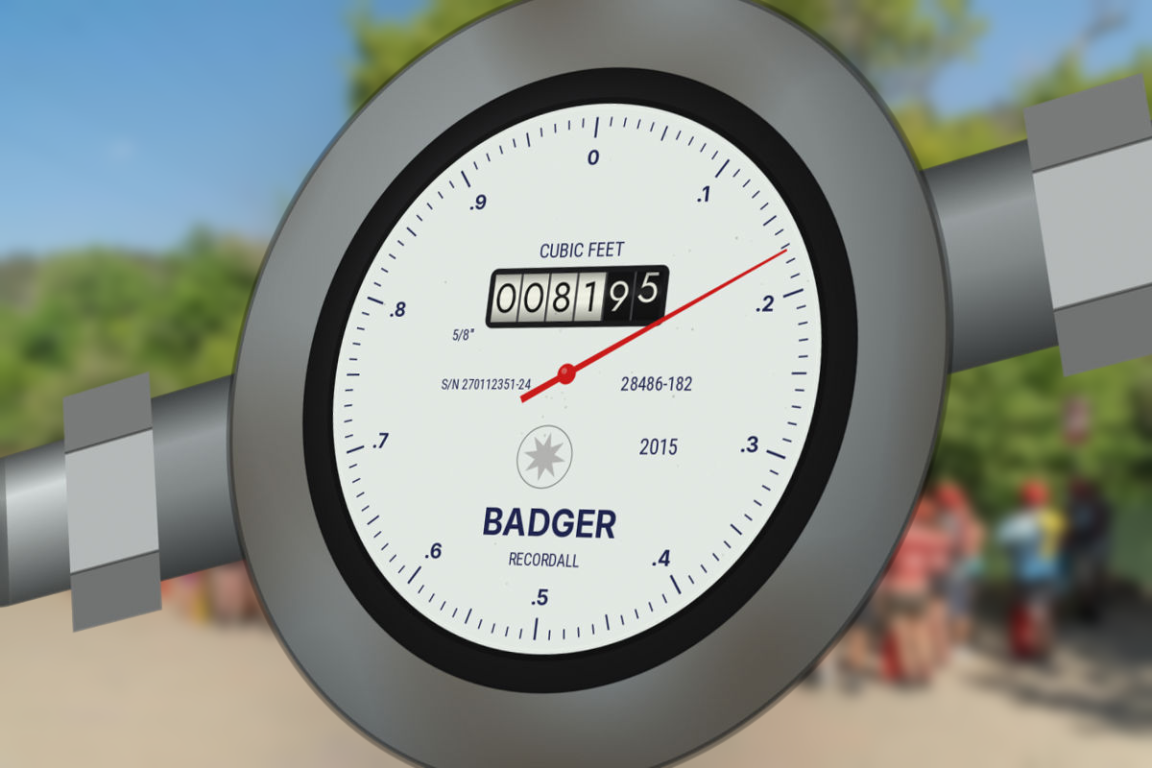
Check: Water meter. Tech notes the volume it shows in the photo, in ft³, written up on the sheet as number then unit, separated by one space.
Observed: 8195.17 ft³
